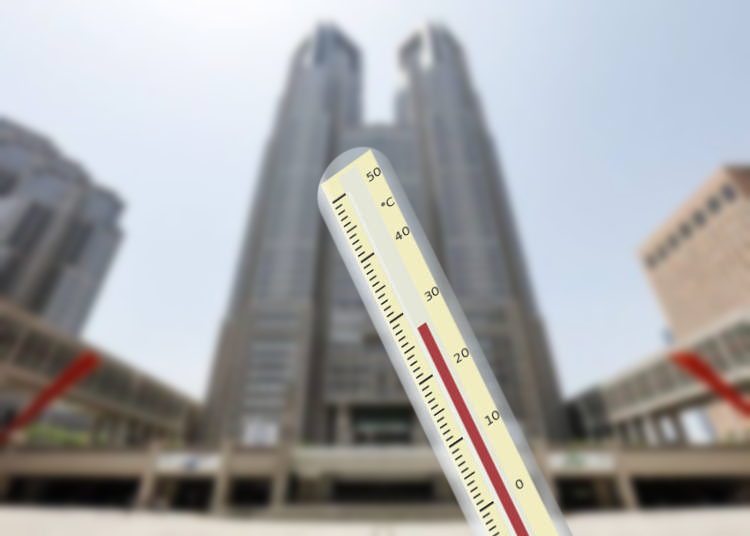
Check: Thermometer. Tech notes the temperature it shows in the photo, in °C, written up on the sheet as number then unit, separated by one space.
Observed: 27 °C
